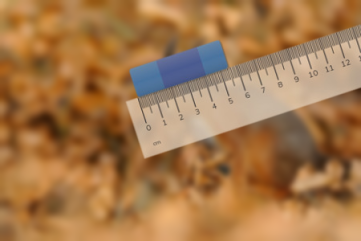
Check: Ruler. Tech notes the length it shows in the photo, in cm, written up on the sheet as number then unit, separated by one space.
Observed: 5.5 cm
